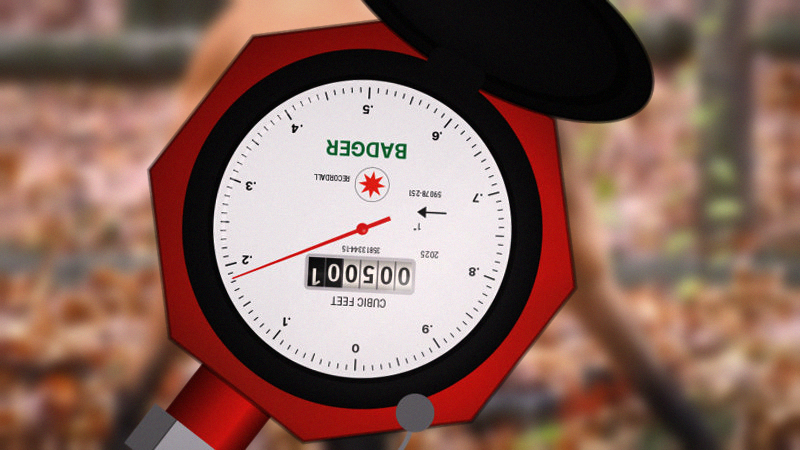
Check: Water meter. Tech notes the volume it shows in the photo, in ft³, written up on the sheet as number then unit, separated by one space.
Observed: 5001.18 ft³
